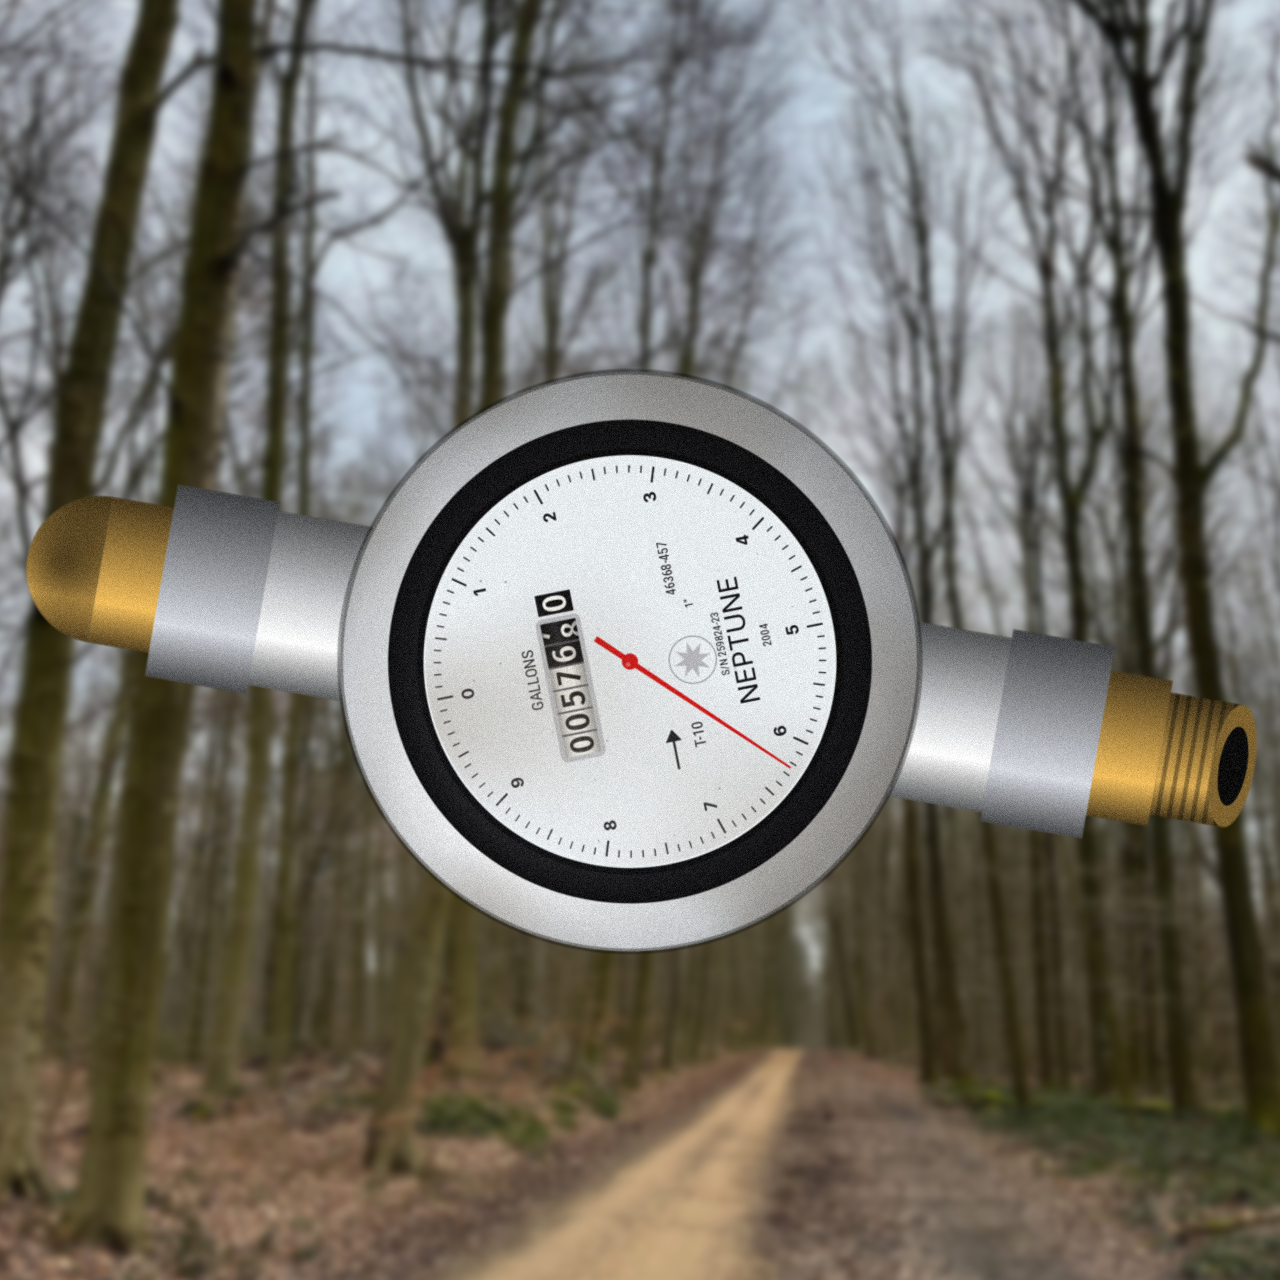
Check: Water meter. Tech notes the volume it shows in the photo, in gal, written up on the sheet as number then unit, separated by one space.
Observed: 57676.2 gal
